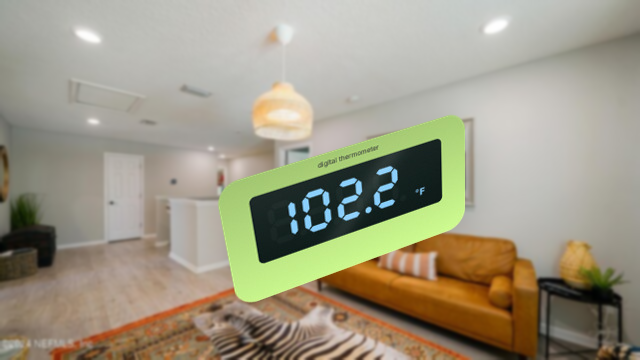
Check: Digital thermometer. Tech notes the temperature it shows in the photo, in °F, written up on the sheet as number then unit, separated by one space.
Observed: 102.2 °F
